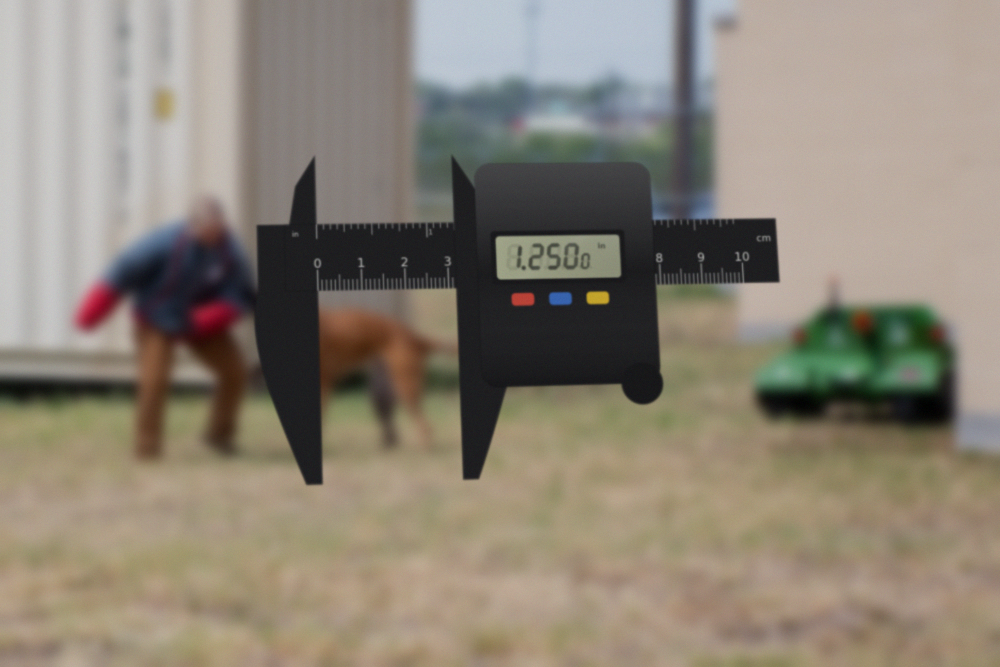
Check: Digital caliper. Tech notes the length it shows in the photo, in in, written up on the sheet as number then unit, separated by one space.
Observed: 1.2500 in
